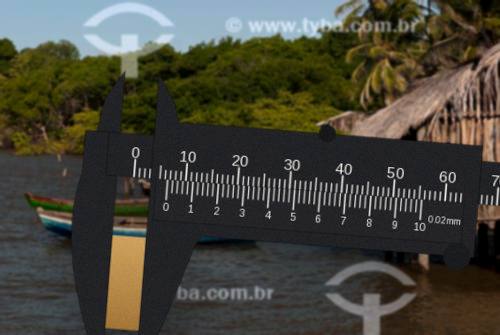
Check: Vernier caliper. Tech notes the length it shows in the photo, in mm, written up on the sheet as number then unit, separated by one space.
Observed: 6.5 mm
